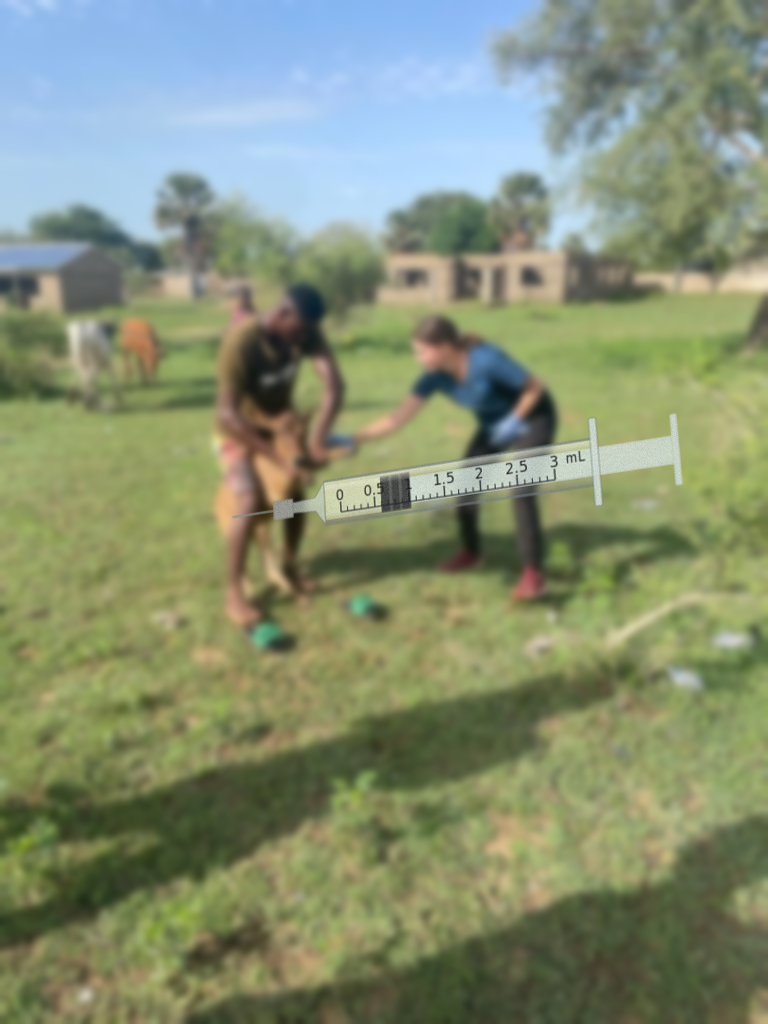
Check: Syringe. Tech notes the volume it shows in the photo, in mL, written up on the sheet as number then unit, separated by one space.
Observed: 0.6 mL
